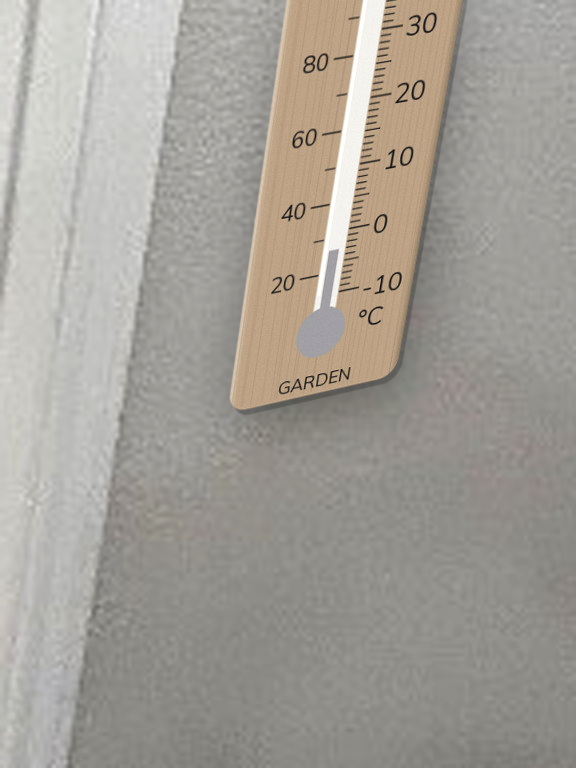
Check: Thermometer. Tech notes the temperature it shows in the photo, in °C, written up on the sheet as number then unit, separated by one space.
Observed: -3 °C
